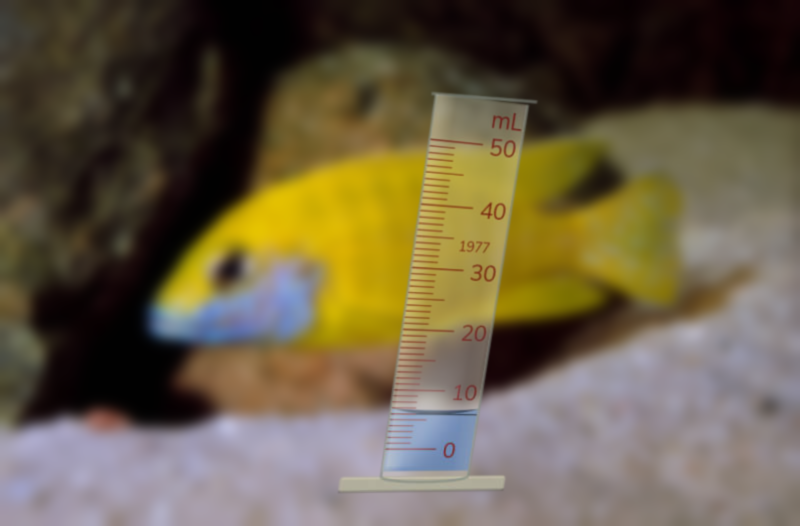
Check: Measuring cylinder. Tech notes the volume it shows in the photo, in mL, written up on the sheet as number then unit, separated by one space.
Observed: 6 mL
